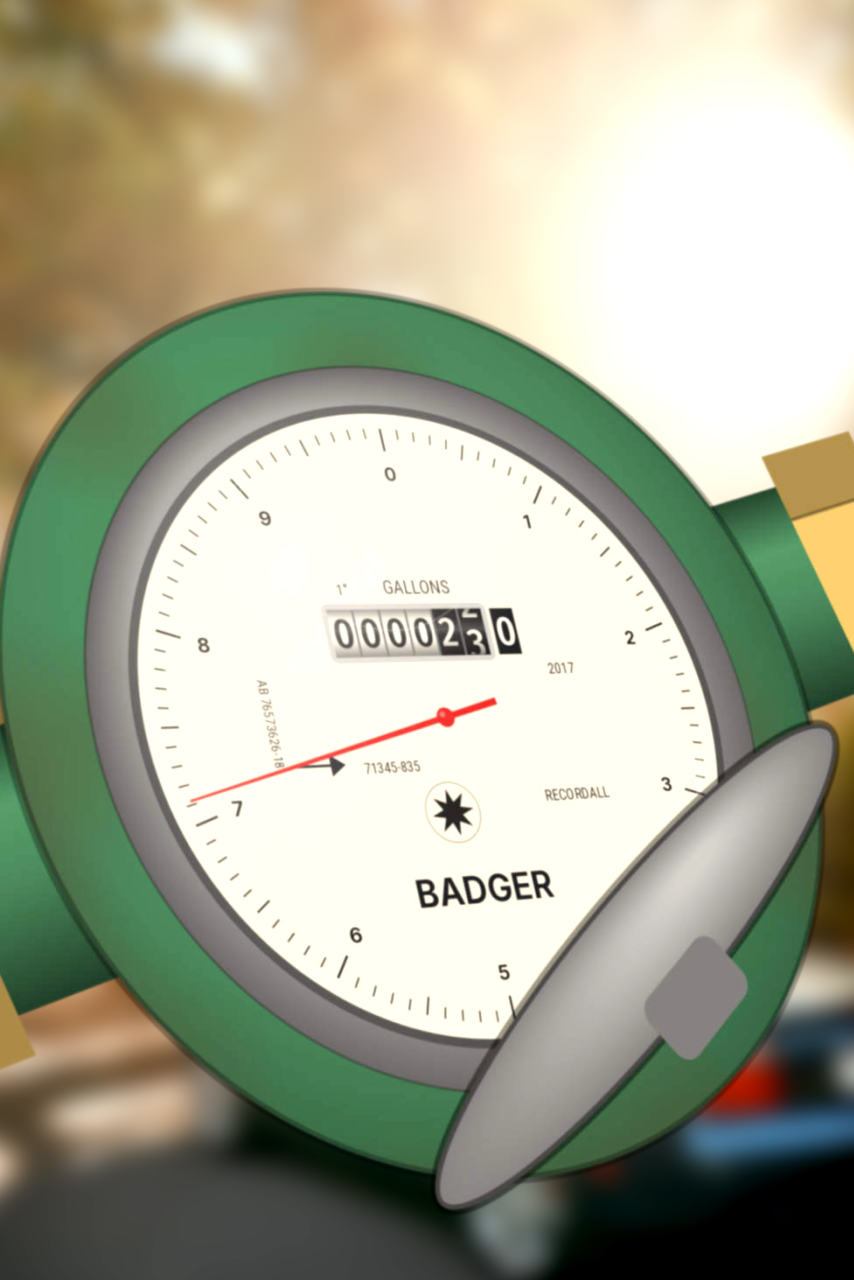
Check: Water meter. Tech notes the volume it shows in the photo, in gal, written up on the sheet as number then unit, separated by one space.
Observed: 227.1 gal
